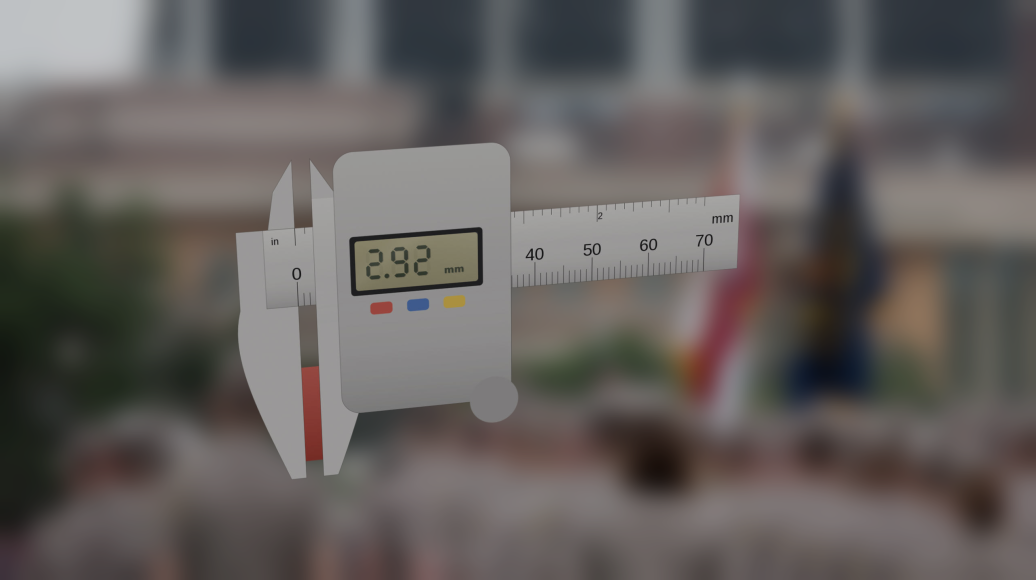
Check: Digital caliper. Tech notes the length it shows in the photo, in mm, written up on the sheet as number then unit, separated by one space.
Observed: 2.92 mm
